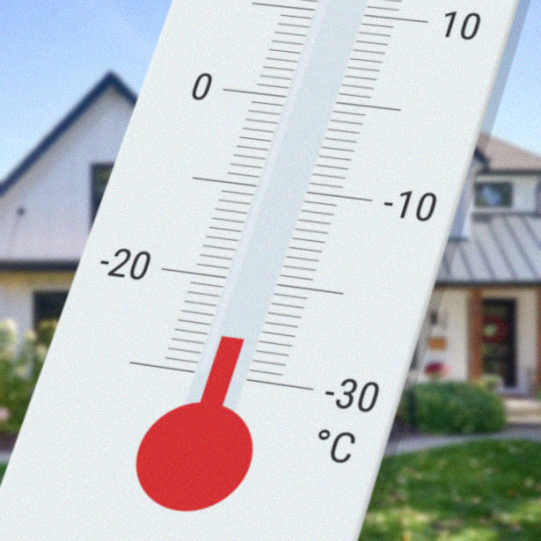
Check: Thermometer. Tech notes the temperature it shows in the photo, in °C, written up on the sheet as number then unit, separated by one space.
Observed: -26 °C
